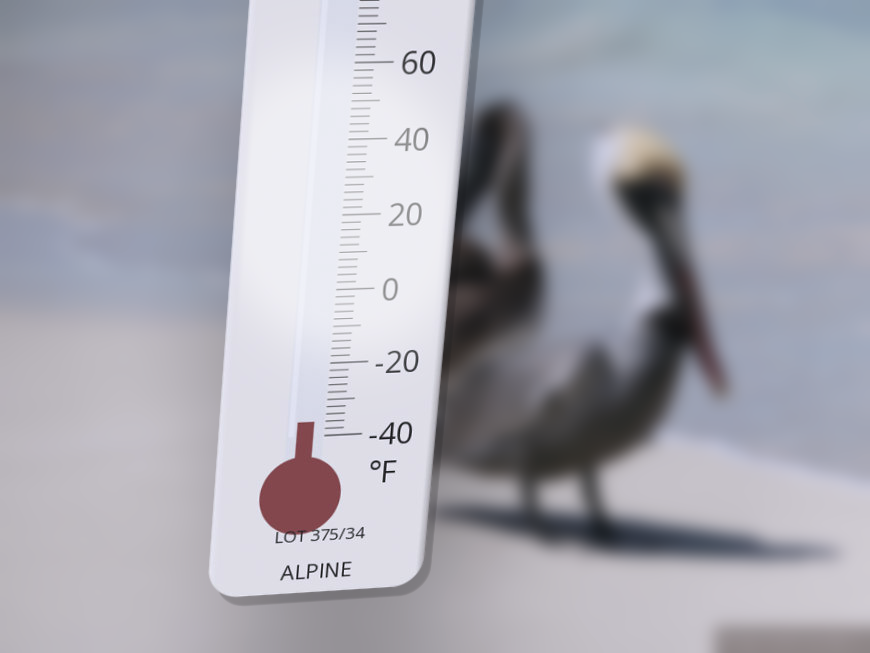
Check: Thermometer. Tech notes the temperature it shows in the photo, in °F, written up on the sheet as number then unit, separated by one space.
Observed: -36 °F
